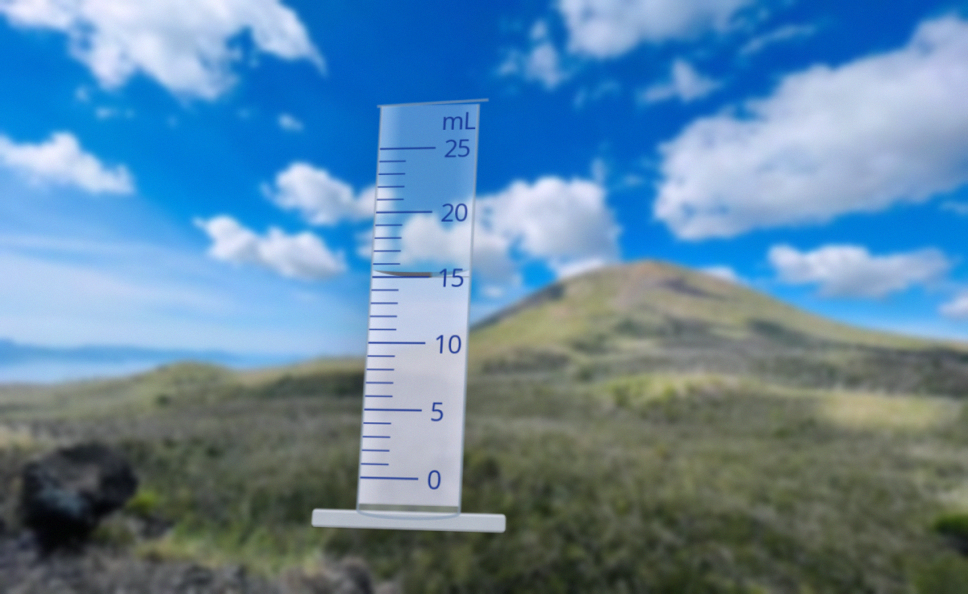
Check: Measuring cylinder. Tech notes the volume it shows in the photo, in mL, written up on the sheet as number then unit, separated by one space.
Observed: 15 mL
